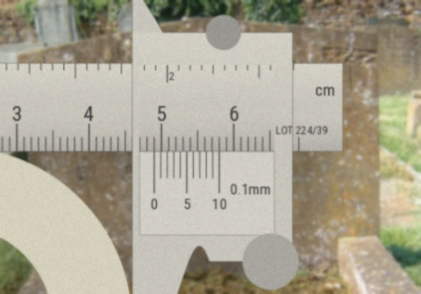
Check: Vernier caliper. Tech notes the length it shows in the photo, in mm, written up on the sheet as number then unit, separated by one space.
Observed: 49.0 mm
